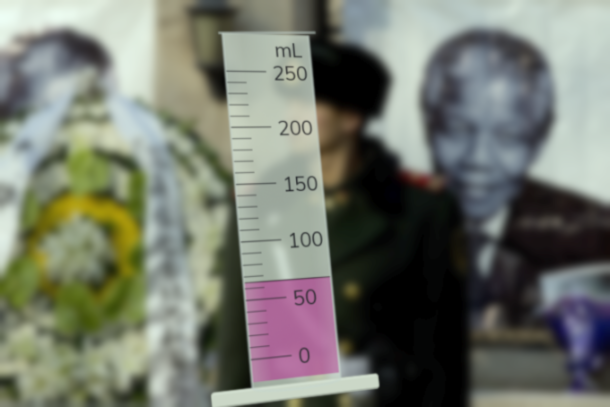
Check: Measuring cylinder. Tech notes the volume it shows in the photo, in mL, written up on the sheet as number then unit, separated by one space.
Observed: 65 mL
